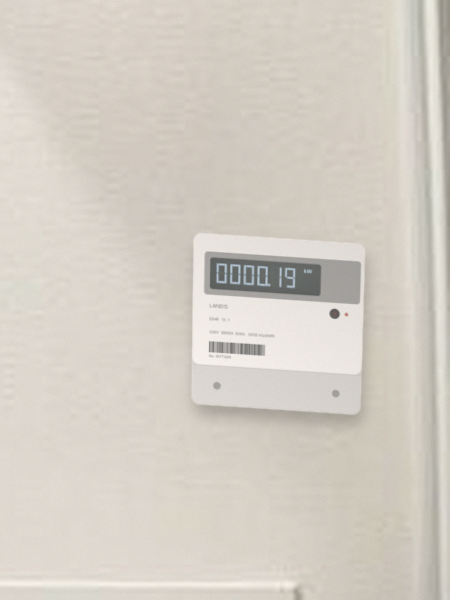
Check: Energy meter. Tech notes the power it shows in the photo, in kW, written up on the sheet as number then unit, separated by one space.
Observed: 0.19 kW
